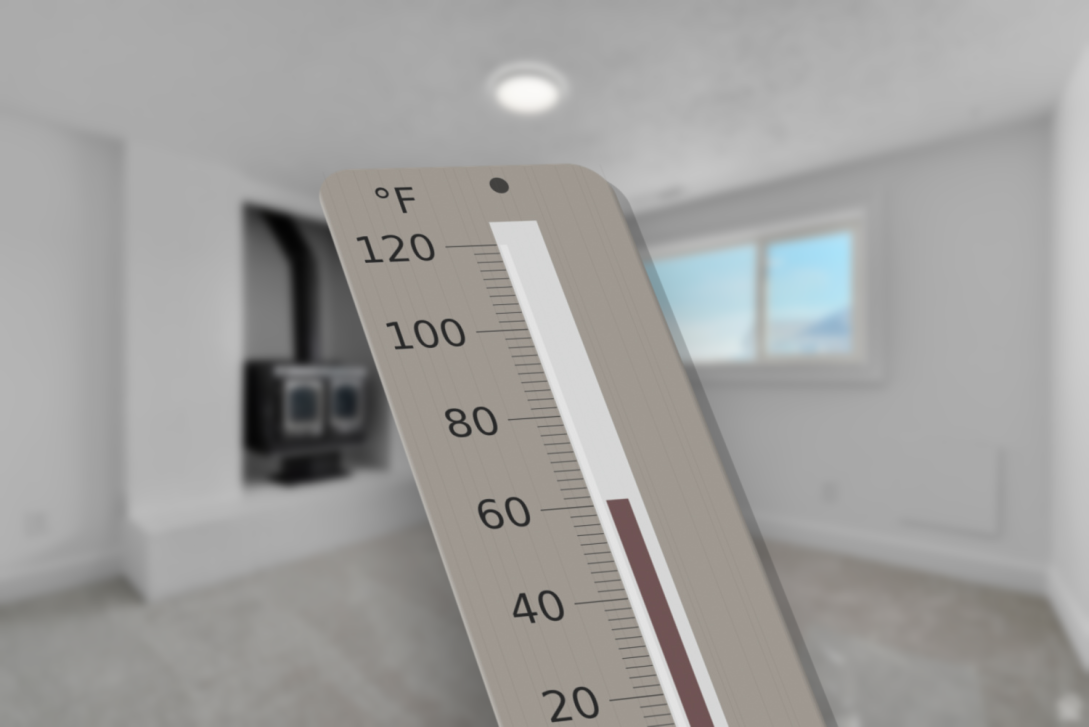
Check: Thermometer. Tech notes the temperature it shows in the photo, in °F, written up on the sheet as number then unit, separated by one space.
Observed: 61 °F
